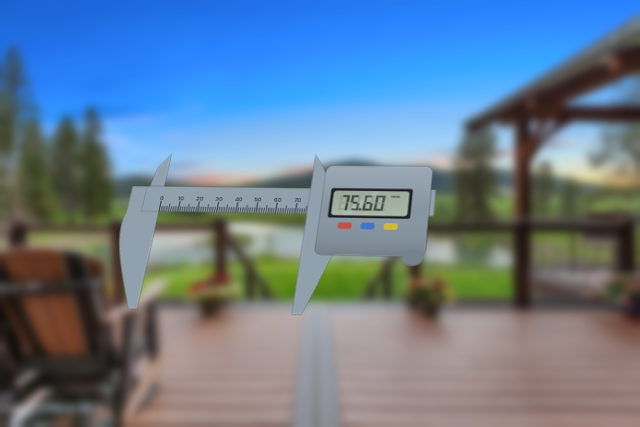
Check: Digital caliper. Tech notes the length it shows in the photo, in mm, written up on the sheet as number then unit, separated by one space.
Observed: 75.60 mm
